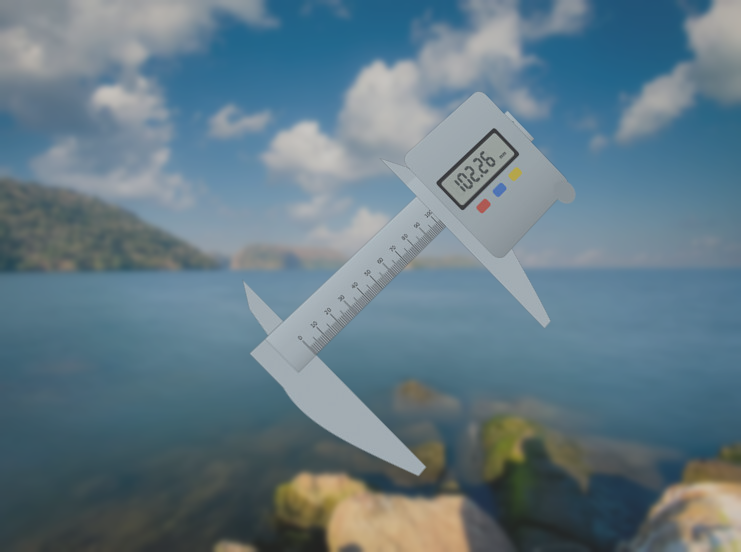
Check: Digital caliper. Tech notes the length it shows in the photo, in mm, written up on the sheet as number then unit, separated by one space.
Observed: 102.26 mm
